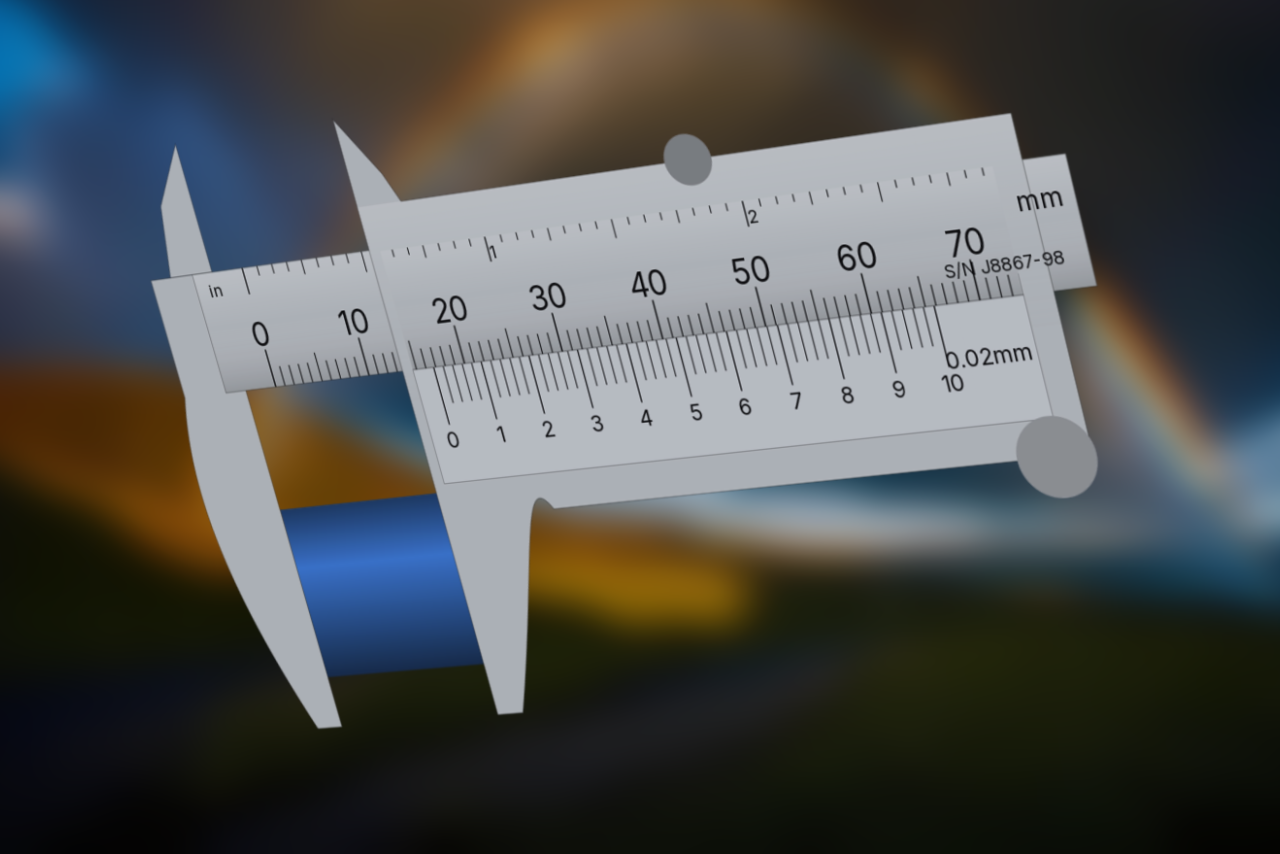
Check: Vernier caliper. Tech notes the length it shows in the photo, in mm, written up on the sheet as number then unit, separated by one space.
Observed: 16.8 mm
